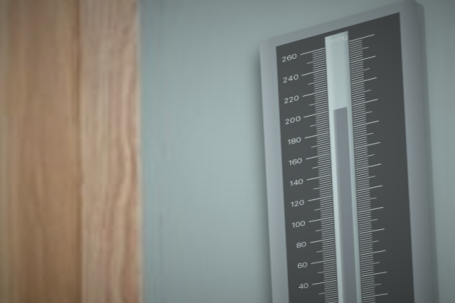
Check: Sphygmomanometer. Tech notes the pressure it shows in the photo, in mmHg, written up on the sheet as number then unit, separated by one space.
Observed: 200 mmHg
